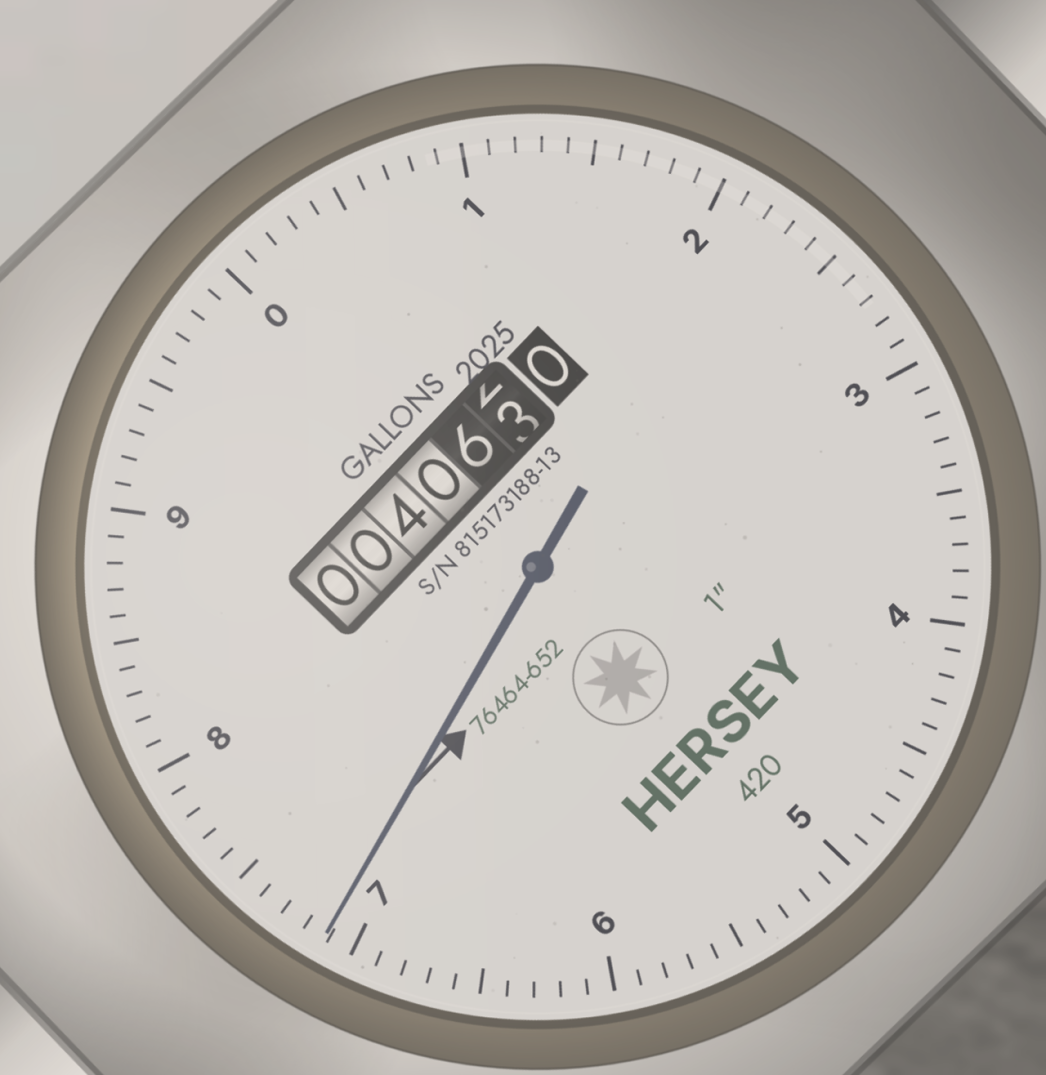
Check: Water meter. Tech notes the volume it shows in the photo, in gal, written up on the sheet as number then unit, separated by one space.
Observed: 40627.1 gal
